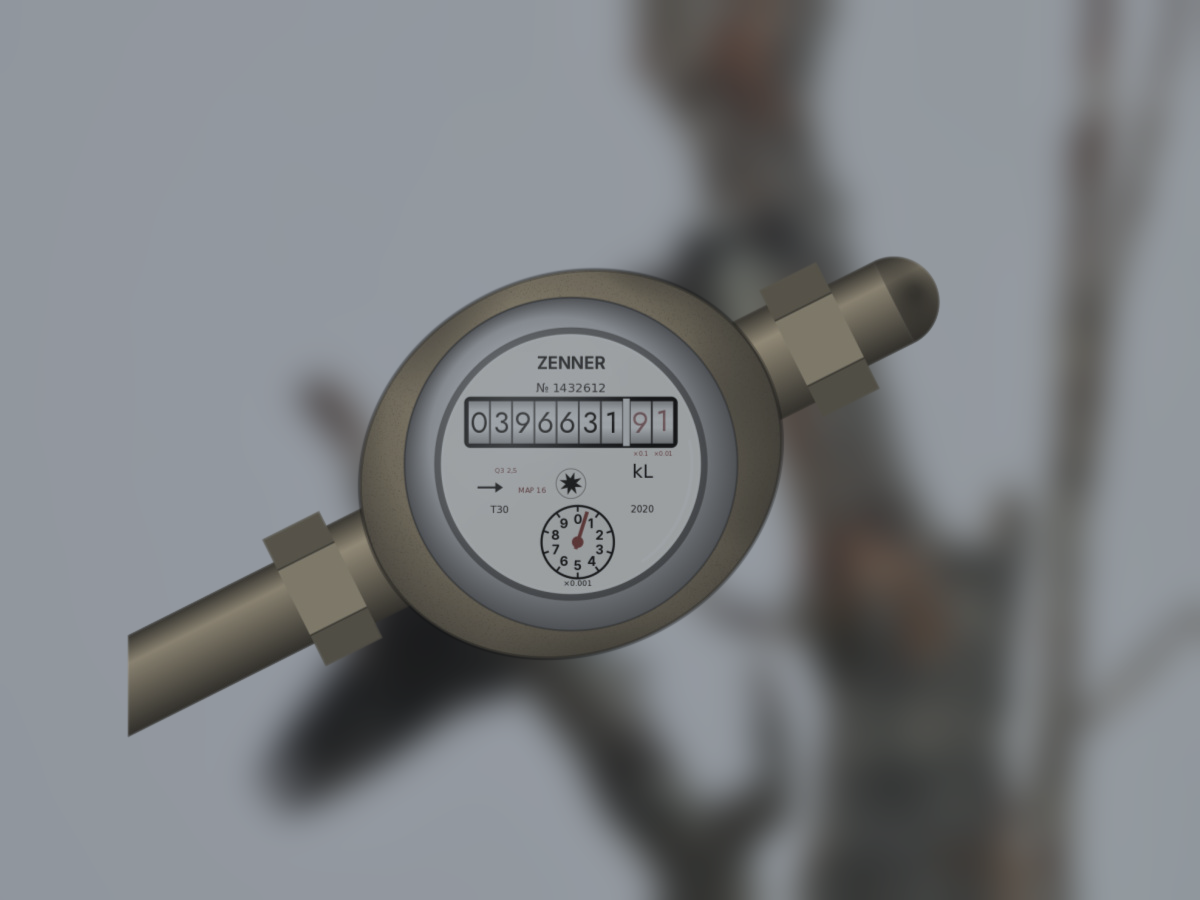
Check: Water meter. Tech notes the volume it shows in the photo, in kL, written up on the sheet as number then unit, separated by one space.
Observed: 396631.910 kL
